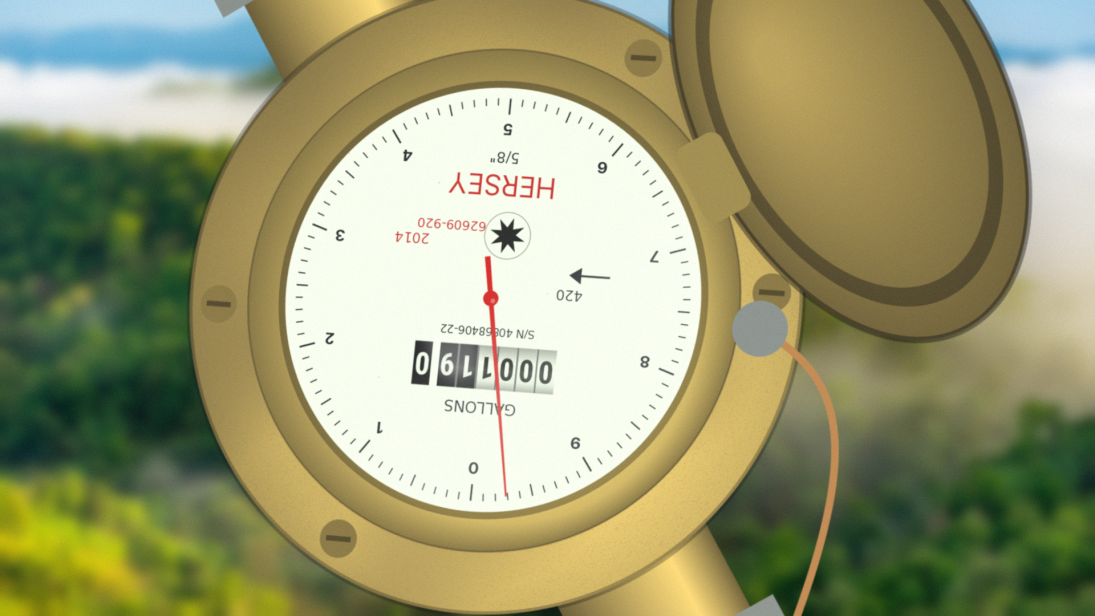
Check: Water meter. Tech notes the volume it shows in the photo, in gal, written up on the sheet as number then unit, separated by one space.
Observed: 1189.7 gal
